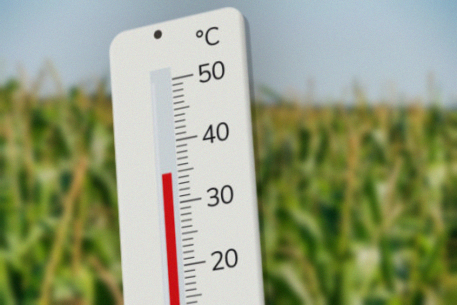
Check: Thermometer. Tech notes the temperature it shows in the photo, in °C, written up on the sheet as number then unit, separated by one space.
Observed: 35 °C
